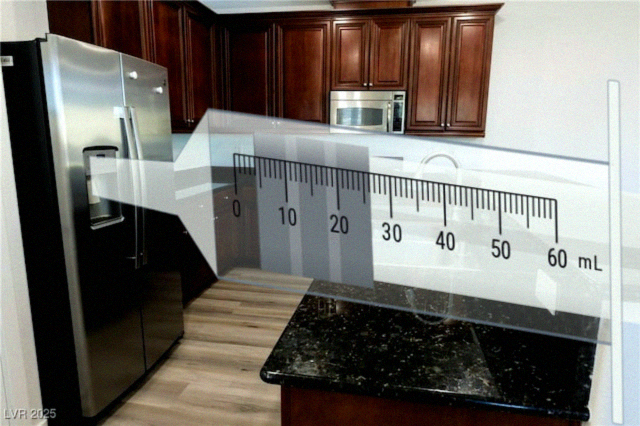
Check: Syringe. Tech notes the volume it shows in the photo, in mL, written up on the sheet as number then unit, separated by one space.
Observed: 4 mL
